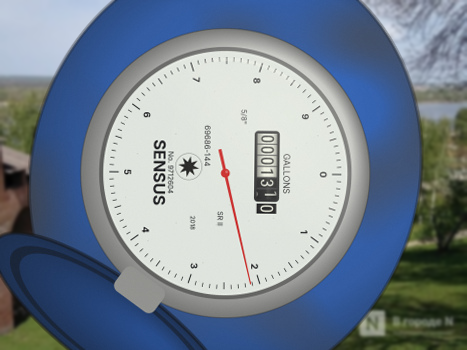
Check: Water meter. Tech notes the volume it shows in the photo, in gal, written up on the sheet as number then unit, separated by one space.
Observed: 1312.1 gal
